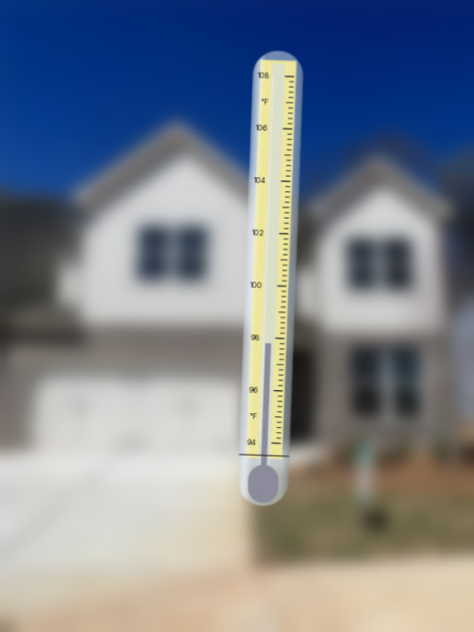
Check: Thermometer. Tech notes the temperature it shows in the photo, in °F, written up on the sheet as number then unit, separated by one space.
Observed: 97.8 °F
